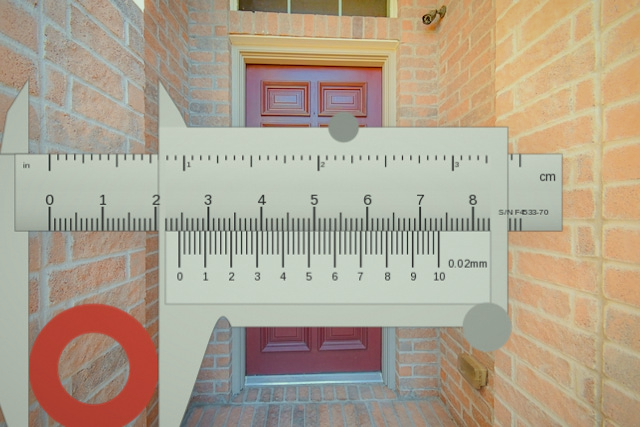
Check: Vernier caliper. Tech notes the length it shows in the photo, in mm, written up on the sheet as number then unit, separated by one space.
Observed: 24.5 mm
